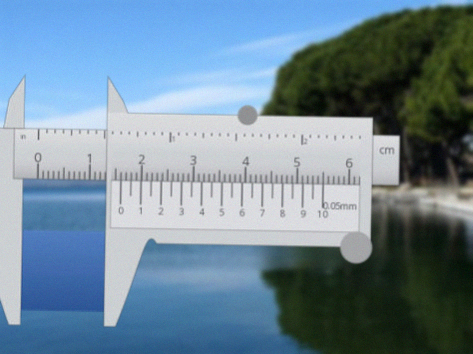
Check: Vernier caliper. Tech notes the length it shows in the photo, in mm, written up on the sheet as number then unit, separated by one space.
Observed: 16.0 mm
